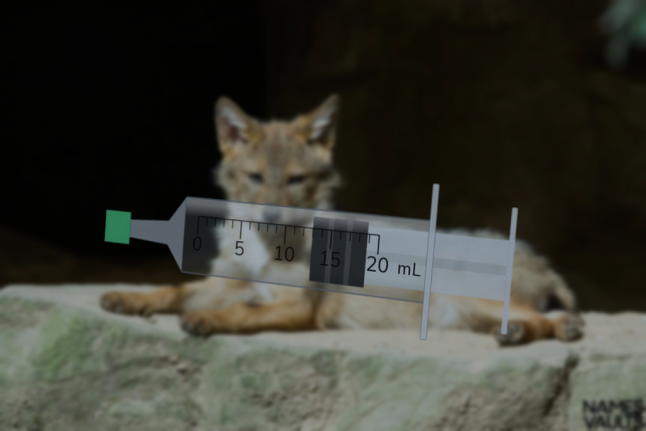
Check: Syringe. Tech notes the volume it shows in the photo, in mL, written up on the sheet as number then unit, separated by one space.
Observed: 13 mL
